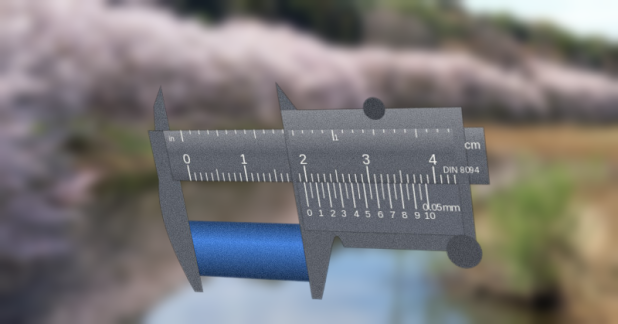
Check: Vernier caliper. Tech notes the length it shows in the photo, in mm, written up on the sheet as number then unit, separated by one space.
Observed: 19.6 mm
